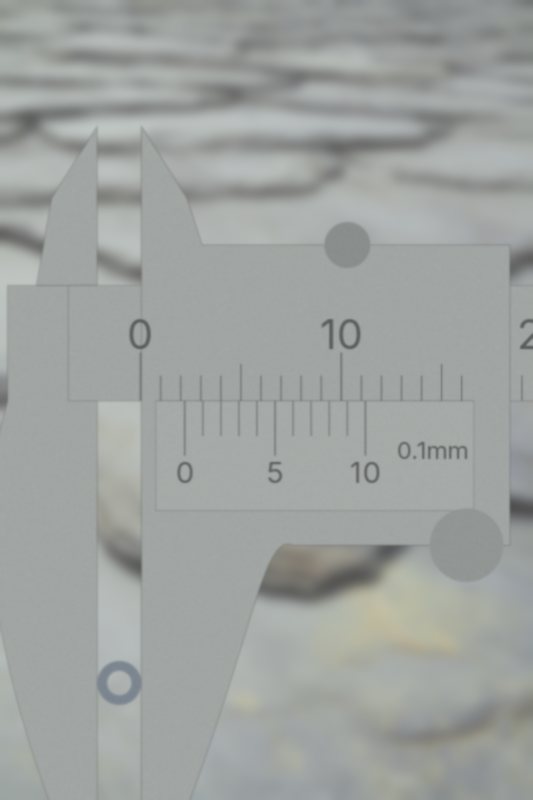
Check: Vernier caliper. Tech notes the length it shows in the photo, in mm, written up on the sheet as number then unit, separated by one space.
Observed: 2.2 mm
